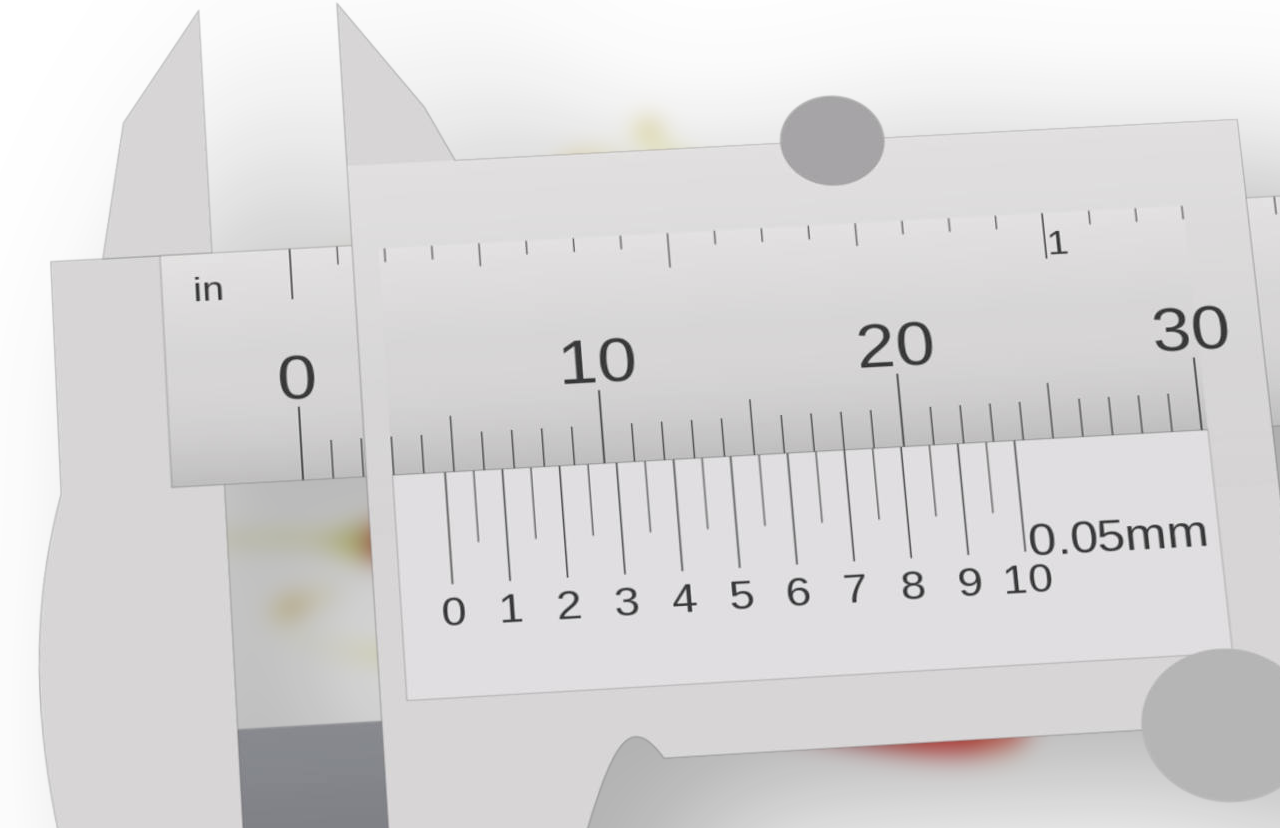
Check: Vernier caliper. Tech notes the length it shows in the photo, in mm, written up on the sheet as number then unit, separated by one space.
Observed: 4.70 mm
